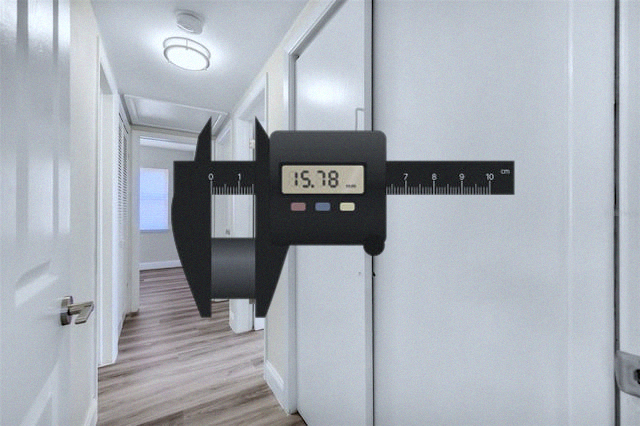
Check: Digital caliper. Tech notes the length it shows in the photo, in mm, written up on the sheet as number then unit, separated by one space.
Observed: 15.78 mm
